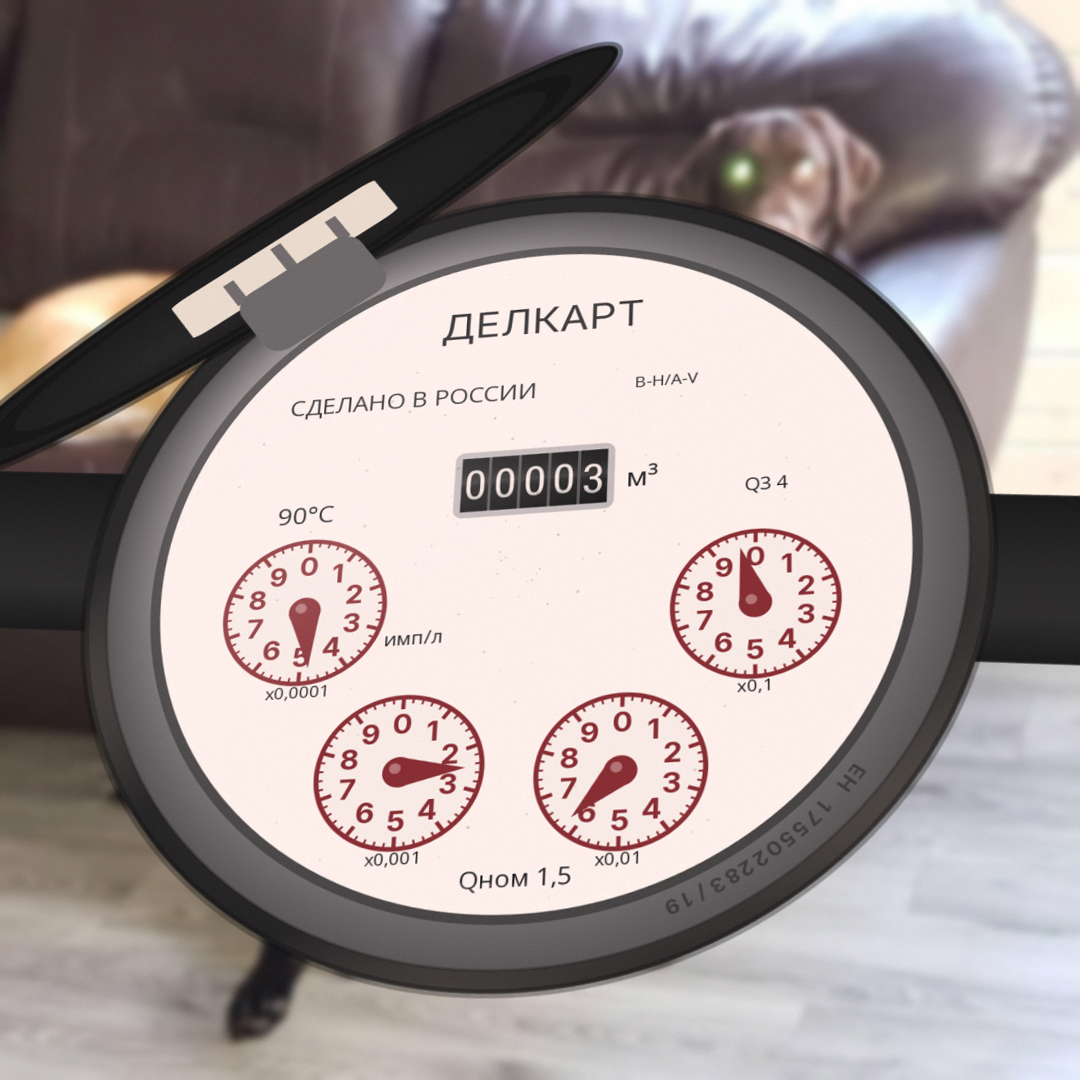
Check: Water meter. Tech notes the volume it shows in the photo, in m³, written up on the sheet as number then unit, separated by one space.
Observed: 2.9624 m³
